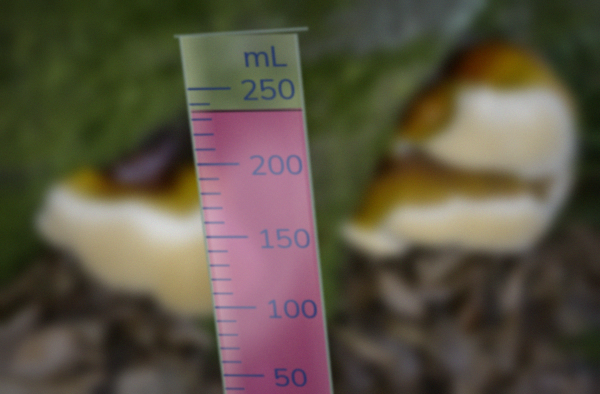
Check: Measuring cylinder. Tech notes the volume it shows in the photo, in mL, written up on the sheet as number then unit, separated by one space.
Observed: 235 mL
